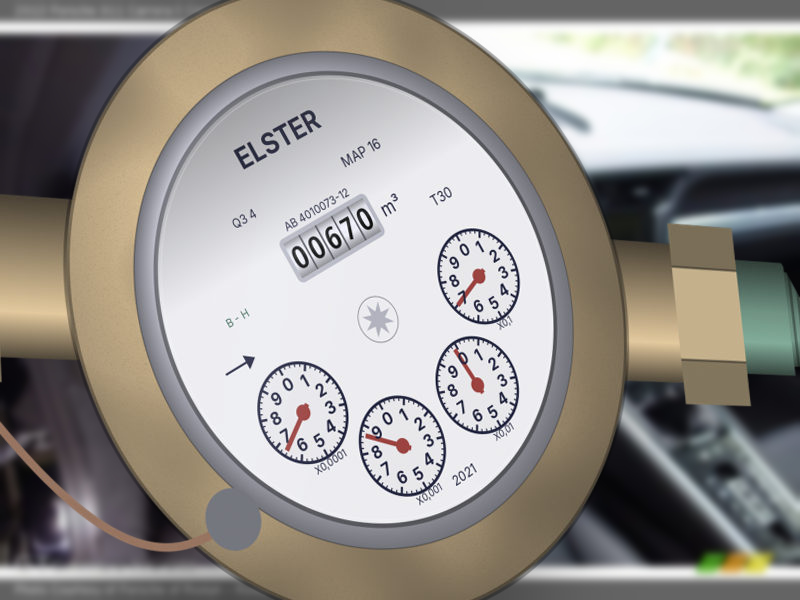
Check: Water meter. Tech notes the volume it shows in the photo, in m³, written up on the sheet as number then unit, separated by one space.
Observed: 670.6986 m³
